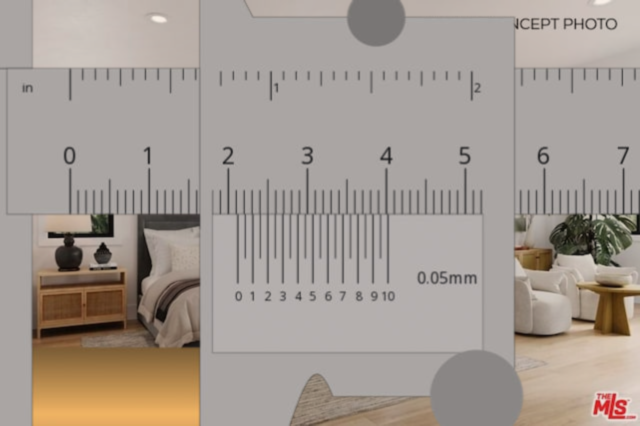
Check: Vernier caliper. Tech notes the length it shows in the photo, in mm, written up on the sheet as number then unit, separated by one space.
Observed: 21.2 mm
